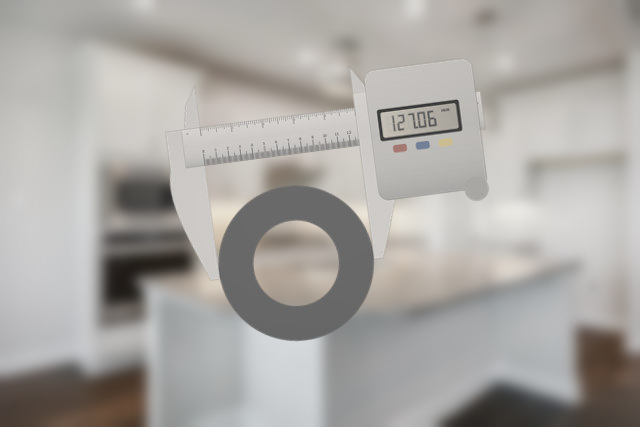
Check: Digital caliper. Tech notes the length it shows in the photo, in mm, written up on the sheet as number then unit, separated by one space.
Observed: 127.06 mm
